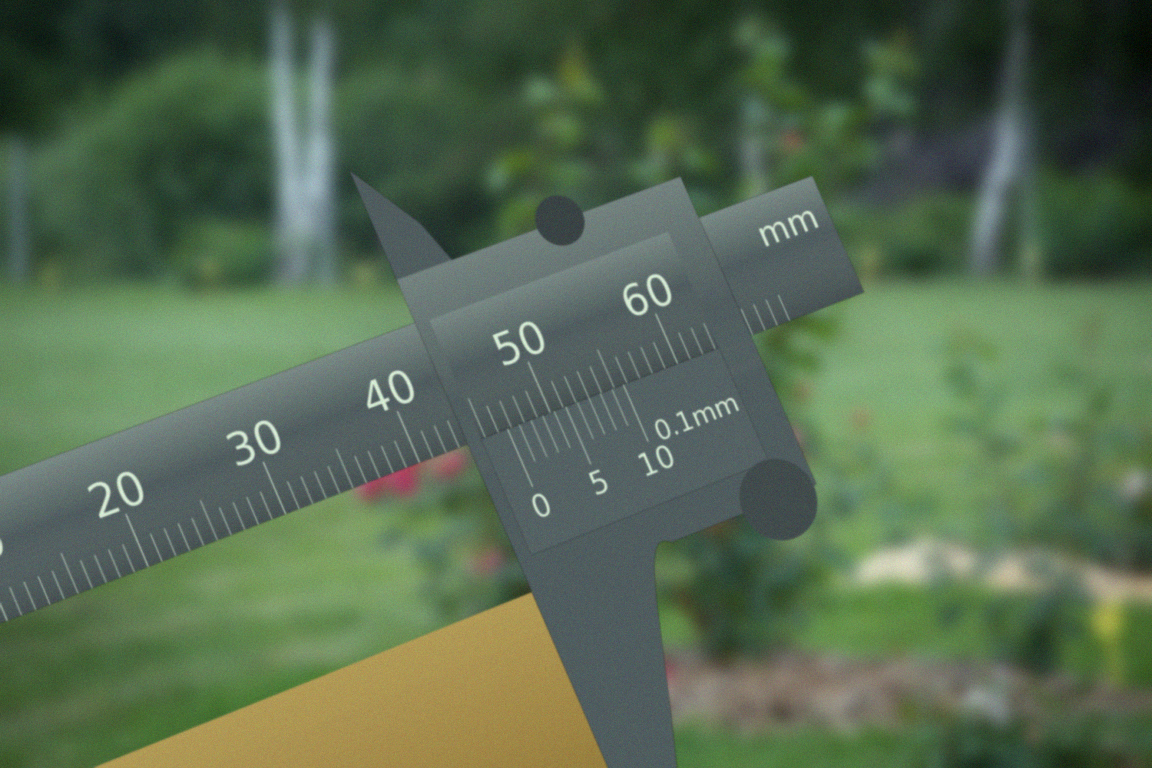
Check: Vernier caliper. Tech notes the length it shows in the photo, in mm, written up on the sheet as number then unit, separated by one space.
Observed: 46.7 mm
